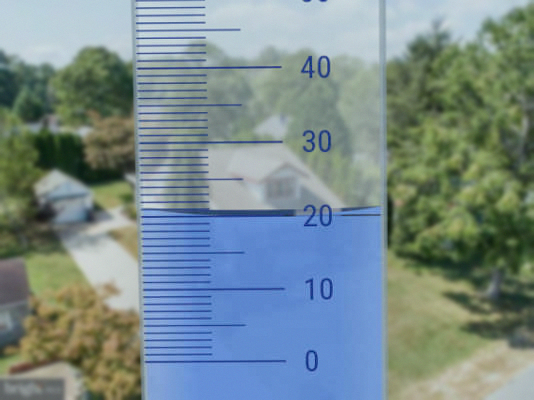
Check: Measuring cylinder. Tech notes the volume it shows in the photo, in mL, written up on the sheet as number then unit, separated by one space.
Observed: 20 mL
